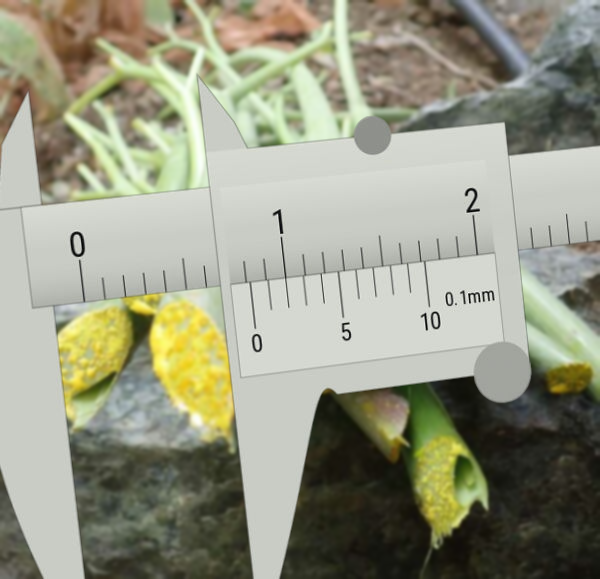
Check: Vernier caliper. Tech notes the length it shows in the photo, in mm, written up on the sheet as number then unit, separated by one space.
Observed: 8.2 mm
